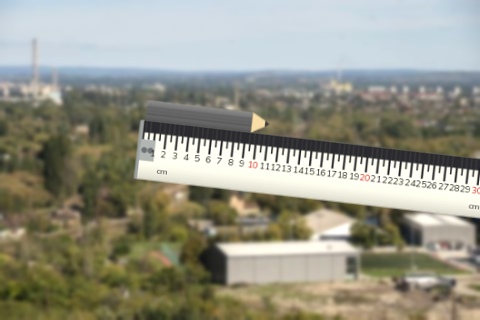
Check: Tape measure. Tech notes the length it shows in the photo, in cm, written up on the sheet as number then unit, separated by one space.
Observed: 11 cm
